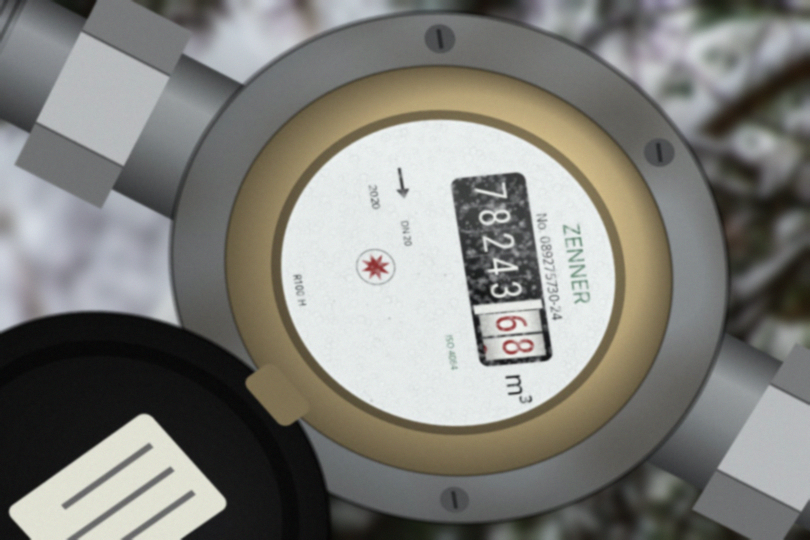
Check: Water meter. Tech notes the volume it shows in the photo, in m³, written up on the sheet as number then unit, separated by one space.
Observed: 78243.68 m³
